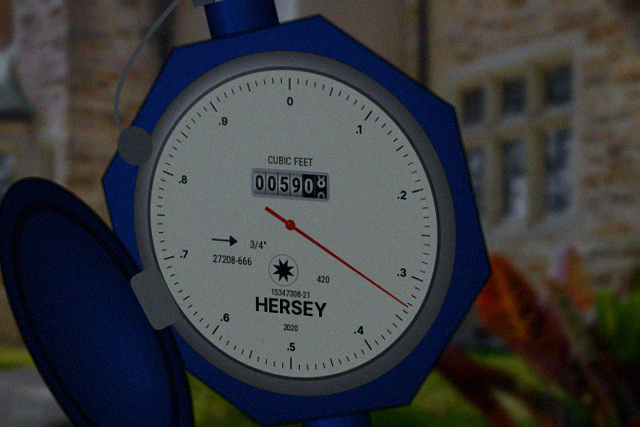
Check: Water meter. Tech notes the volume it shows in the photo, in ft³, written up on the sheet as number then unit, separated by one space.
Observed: 5908.33 ft³
